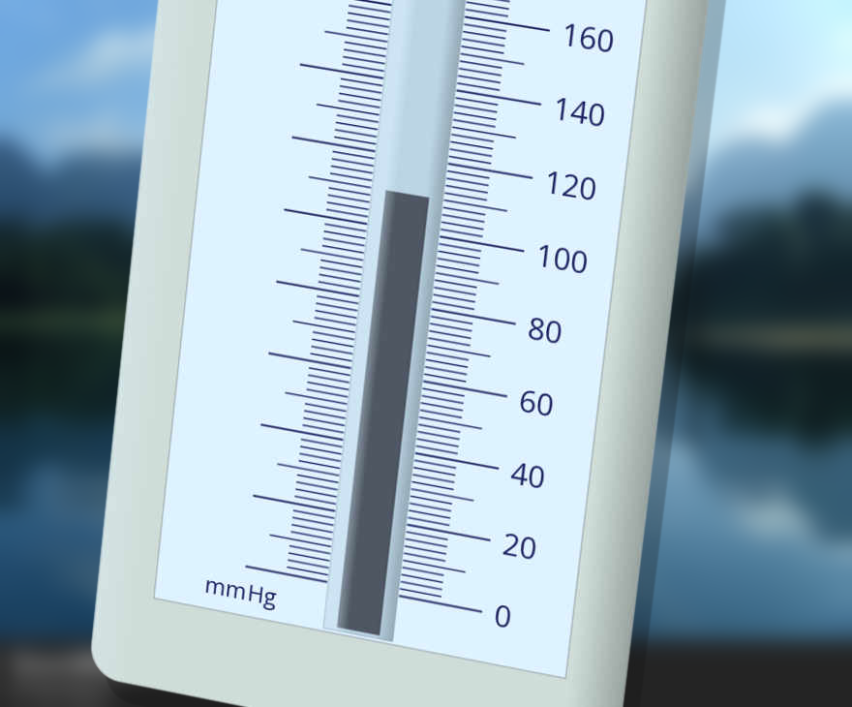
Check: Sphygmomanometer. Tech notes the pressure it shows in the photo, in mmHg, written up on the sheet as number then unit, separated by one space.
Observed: 110 mmHg
